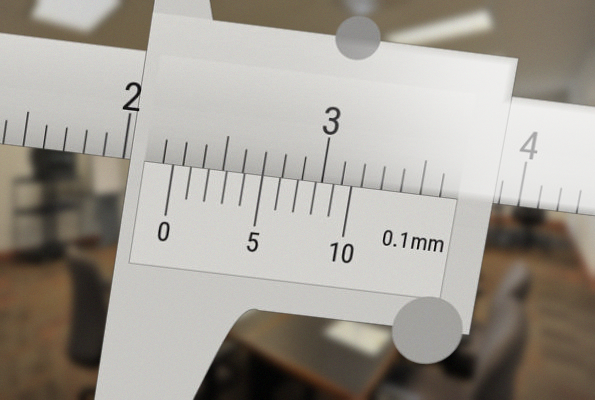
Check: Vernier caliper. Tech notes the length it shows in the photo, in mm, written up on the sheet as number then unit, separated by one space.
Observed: 22.5 mm
